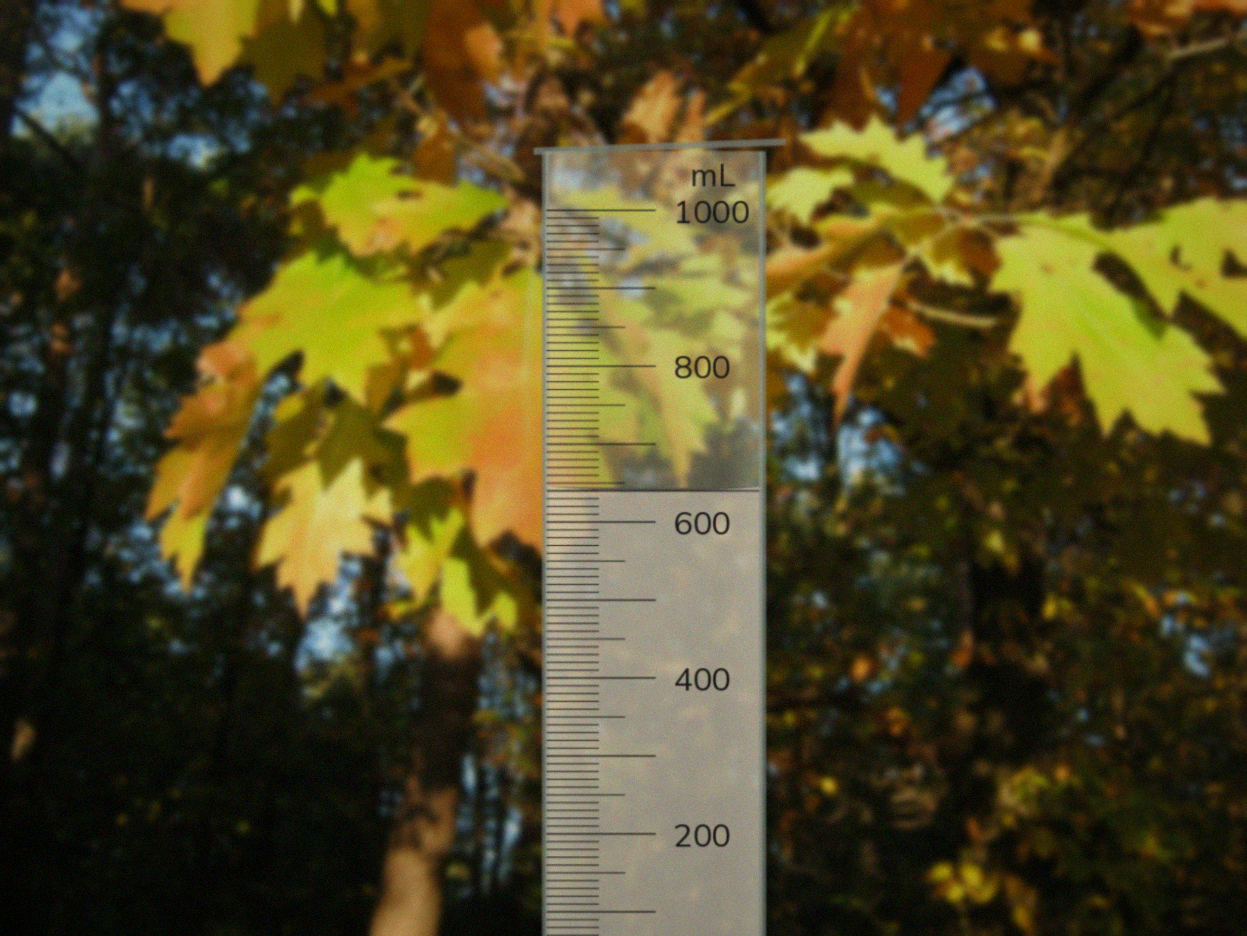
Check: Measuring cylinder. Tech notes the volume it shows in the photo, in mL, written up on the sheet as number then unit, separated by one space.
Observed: 640 mL
